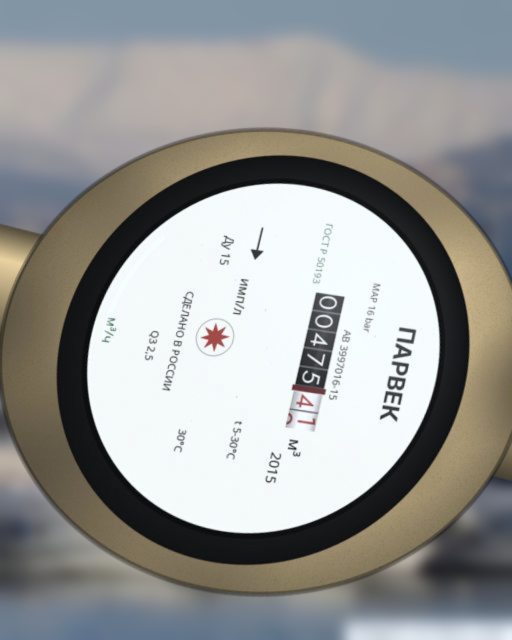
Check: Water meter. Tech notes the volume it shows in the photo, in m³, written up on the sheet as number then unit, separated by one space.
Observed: 475.41 m³
